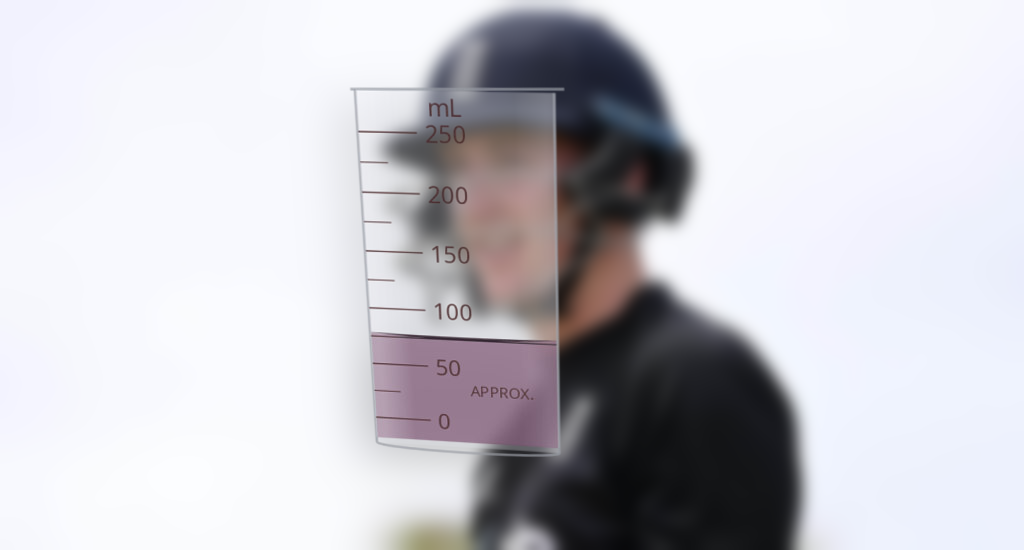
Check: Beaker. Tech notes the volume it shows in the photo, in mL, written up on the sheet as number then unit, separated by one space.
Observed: 75 mL
